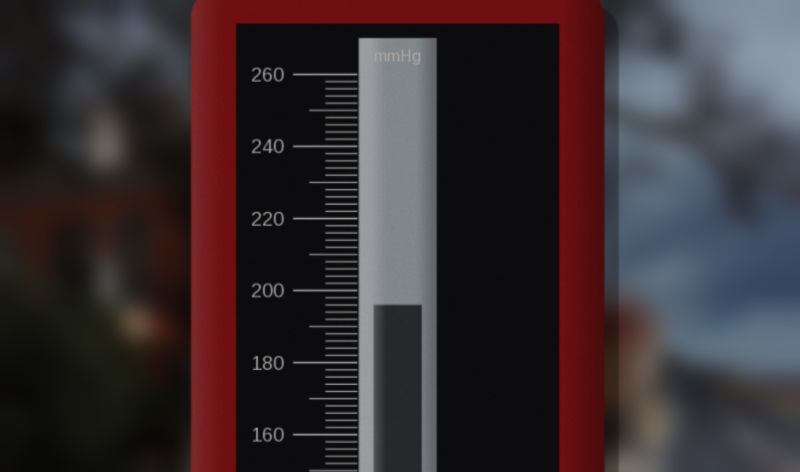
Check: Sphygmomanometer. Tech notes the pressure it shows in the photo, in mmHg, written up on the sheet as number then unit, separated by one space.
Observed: 196 mmHg
